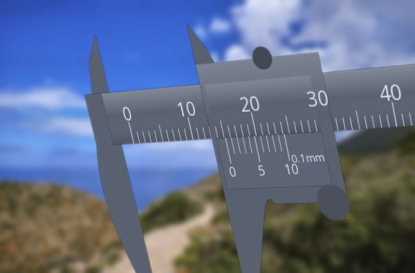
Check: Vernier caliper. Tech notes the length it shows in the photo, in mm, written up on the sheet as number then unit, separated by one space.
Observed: 15.2 mm
